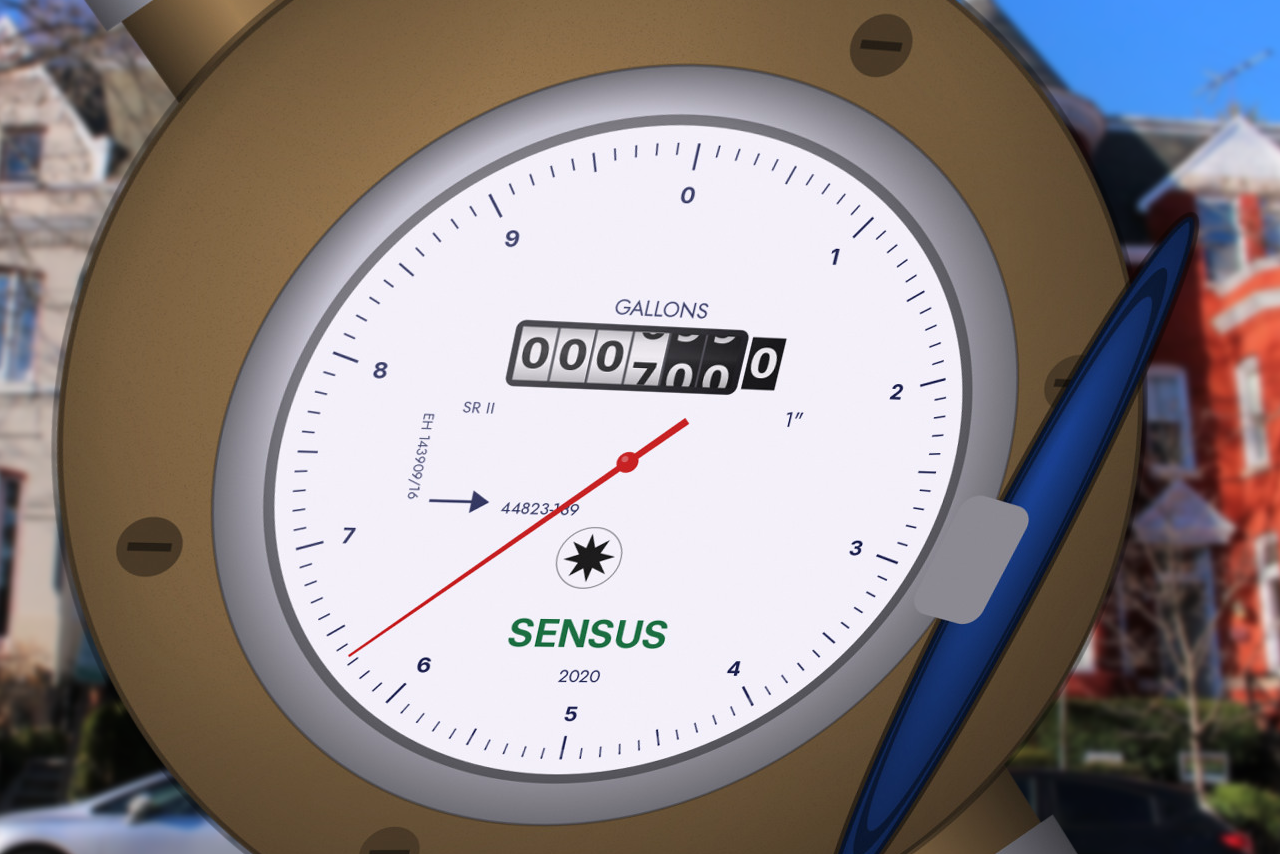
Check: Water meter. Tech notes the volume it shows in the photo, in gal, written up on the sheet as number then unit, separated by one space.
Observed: 6996.3 gal
